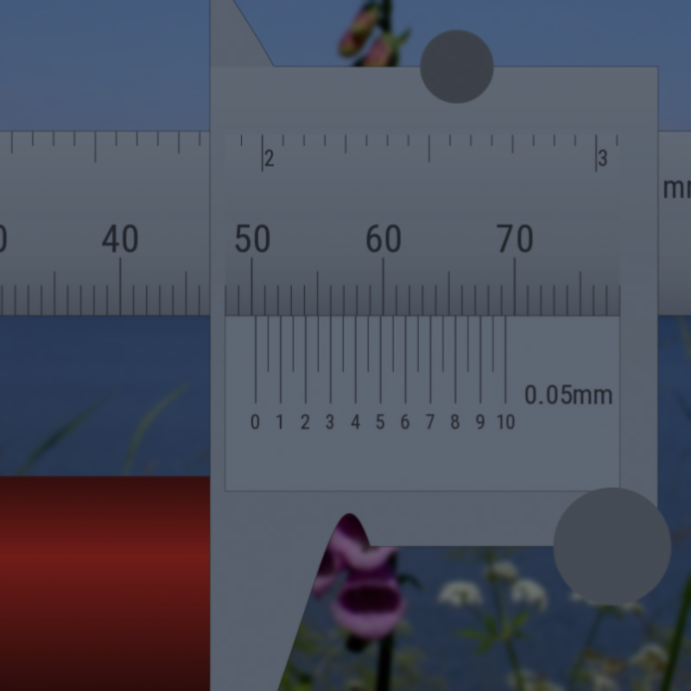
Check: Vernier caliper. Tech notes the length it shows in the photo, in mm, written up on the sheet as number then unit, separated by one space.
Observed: 50.3 mm
